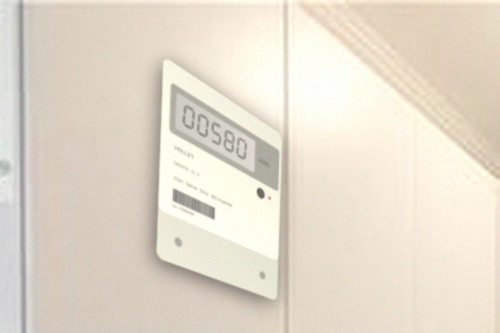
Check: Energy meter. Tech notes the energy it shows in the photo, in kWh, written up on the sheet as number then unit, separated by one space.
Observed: 580 kWh
